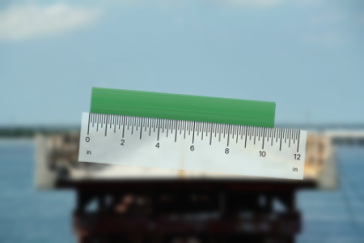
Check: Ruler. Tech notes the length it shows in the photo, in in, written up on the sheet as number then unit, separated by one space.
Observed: 10.5 in
